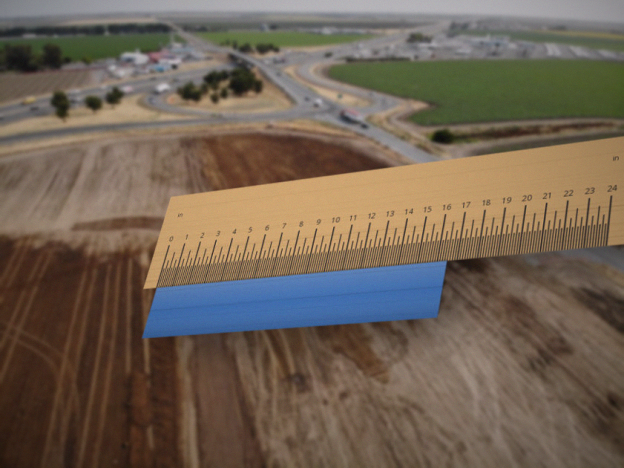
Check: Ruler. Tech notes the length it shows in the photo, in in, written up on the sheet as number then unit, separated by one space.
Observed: 16.5 in
